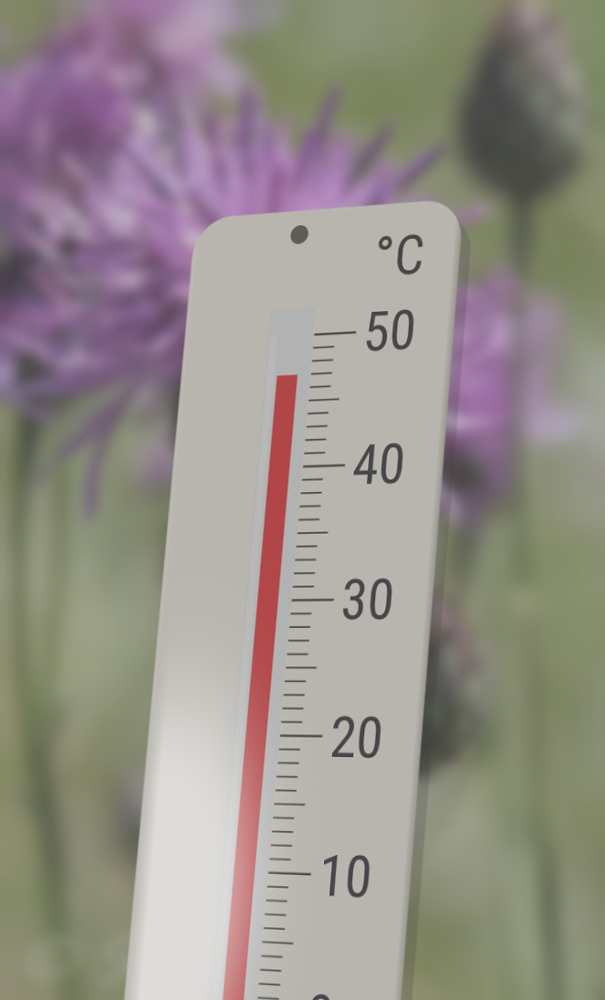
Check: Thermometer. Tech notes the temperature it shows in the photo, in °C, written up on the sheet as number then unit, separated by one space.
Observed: 47 °C
